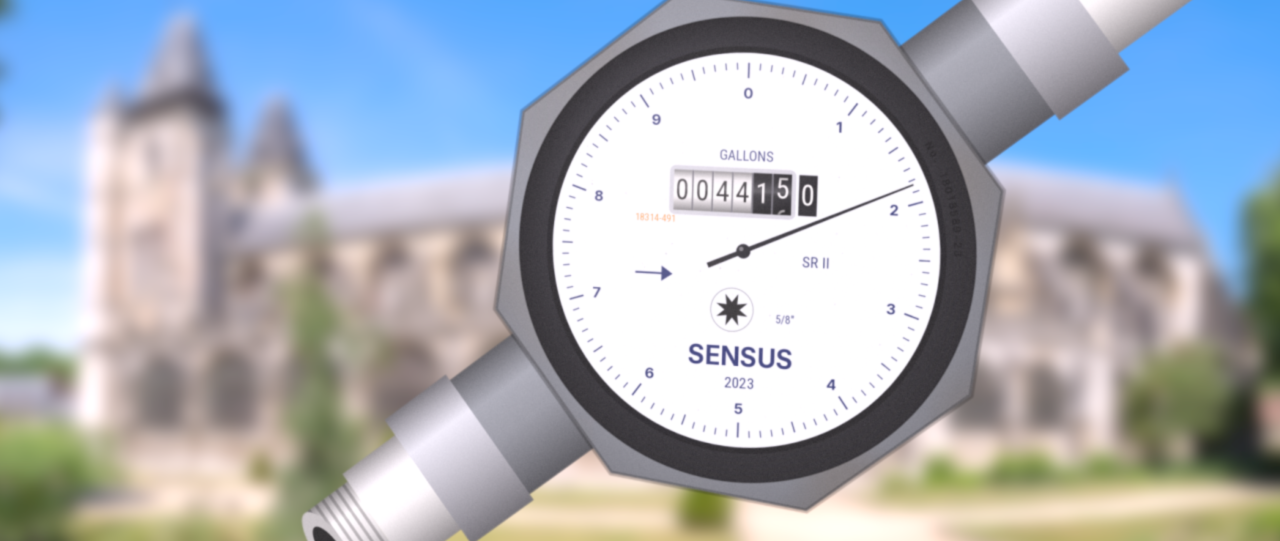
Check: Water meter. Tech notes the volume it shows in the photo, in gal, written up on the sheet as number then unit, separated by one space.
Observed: 44151.8 gal
